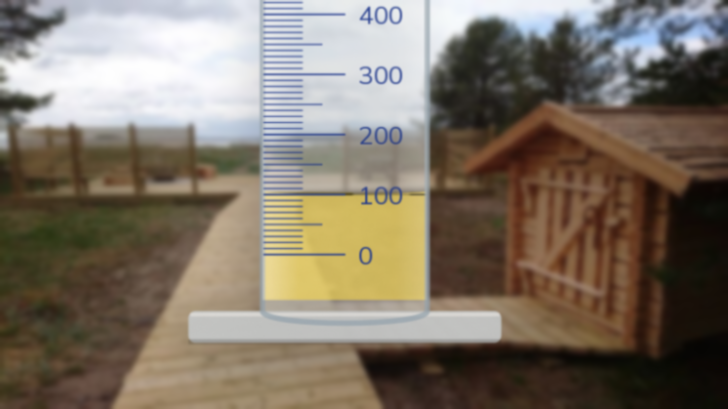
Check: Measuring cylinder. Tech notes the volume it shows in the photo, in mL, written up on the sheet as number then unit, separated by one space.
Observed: 100 mL
